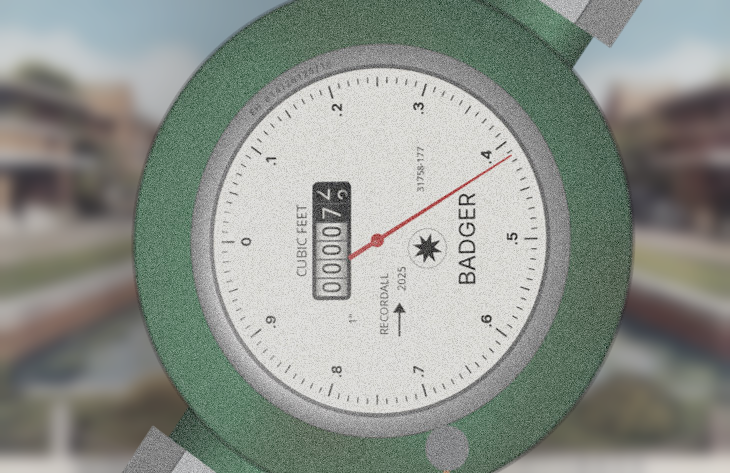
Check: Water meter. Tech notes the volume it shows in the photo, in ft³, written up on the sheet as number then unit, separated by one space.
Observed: 72.41 ft³
